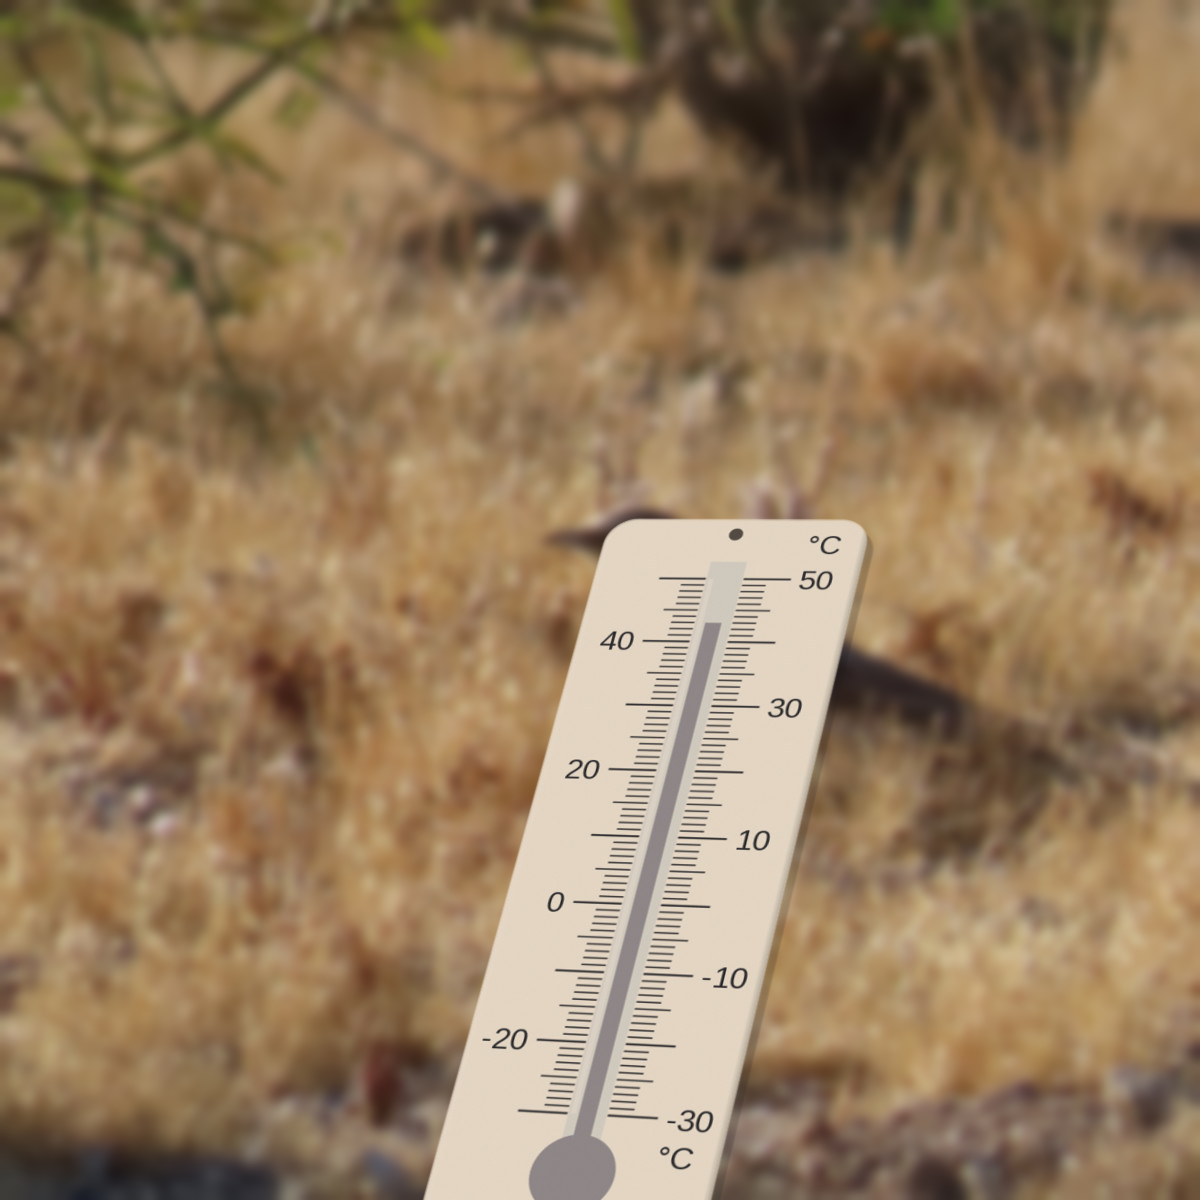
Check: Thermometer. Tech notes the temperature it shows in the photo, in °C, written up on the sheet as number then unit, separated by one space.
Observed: 43 °C
